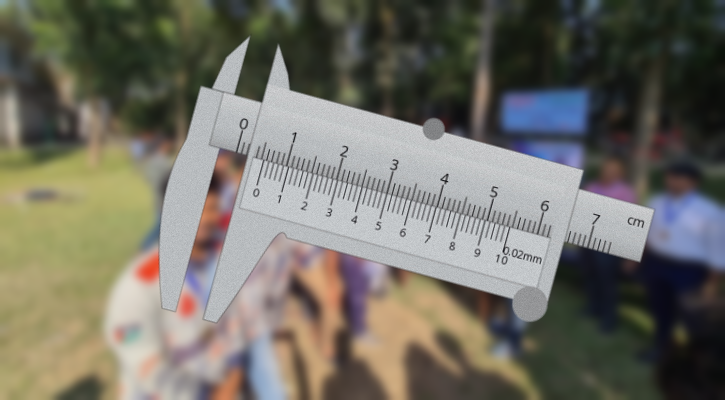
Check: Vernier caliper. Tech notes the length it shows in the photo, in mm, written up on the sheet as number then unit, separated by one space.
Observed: 5.5 mm
